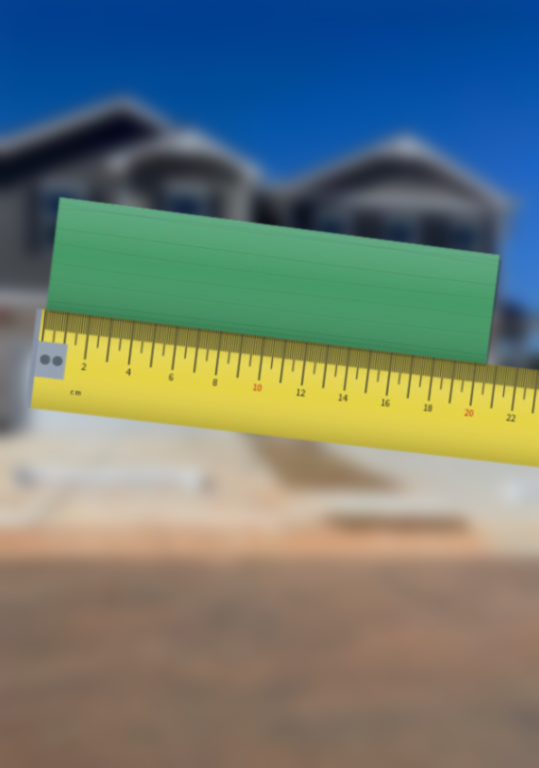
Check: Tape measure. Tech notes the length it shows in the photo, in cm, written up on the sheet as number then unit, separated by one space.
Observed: 20.5 cm
